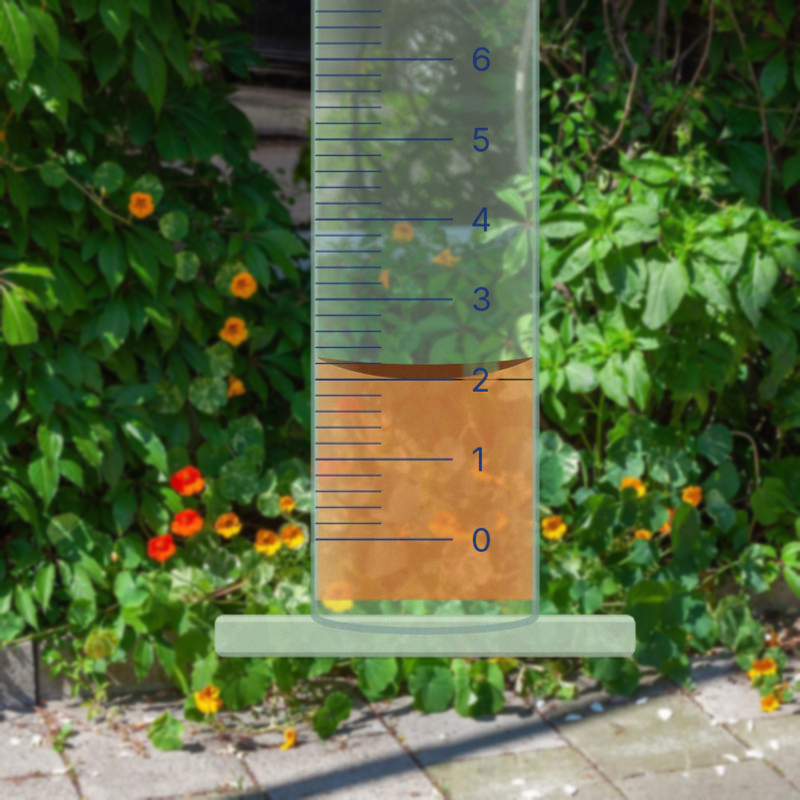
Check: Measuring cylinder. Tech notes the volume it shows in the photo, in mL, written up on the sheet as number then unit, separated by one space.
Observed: 2 mL
